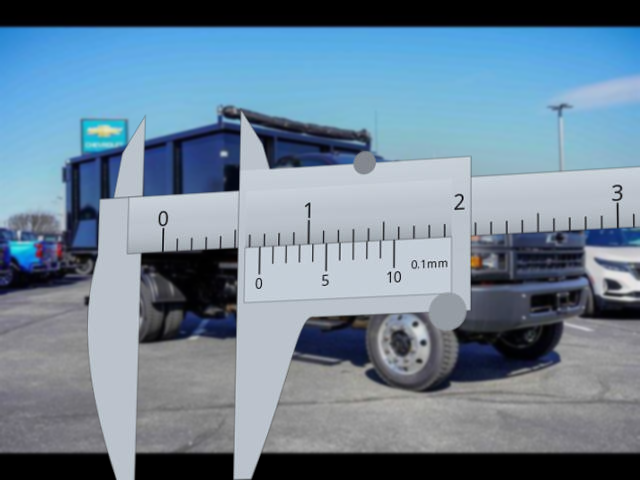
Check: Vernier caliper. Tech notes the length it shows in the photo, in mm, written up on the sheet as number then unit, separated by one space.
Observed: 6.7 mm
